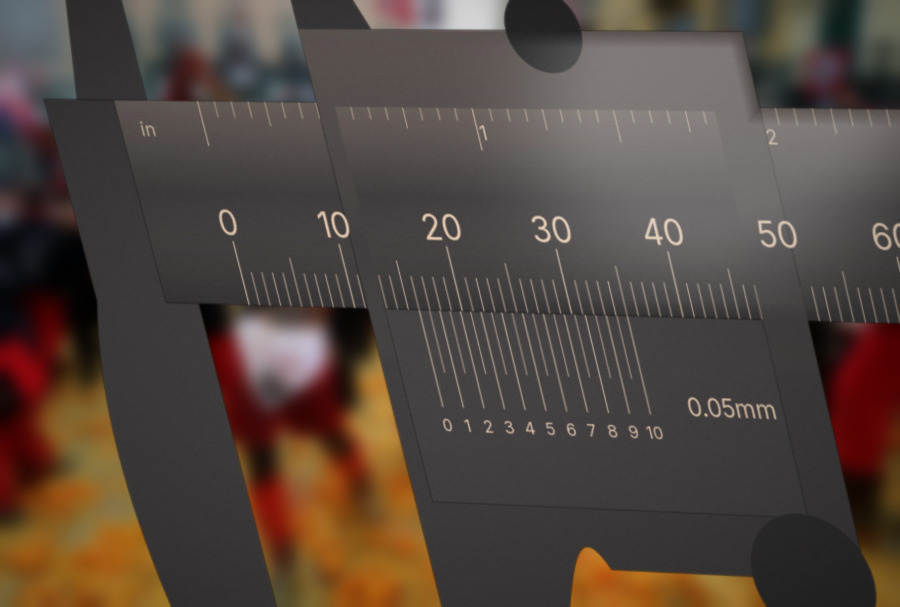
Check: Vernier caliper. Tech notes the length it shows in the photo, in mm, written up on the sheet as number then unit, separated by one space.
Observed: 16.0 mm
